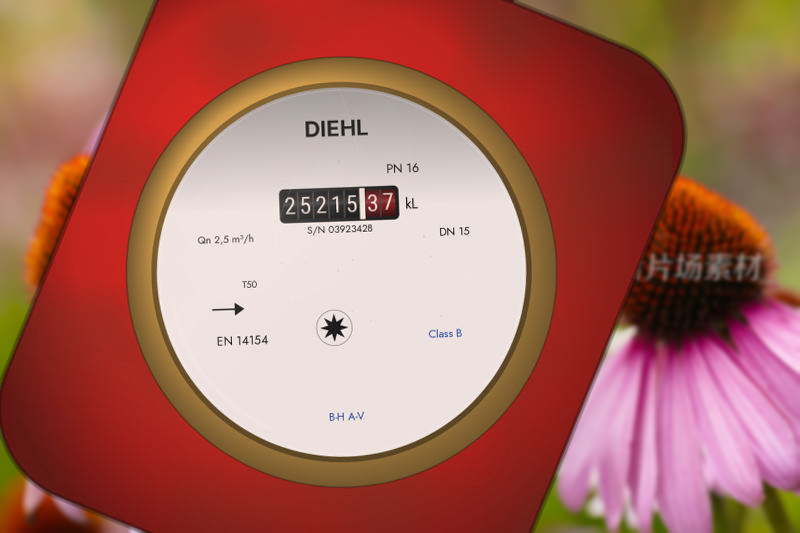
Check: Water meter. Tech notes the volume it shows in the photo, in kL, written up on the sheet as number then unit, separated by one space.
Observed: 25215.37 kL
